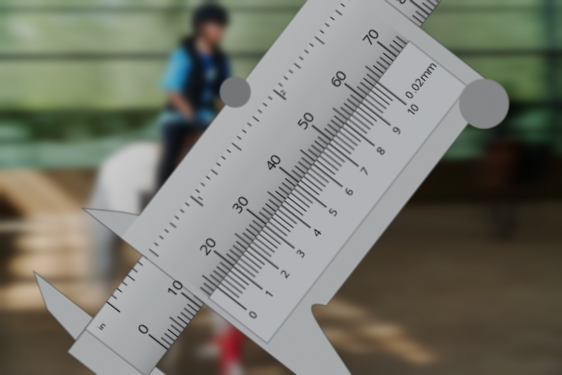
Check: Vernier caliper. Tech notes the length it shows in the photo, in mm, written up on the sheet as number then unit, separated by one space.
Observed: 15.0 mm
